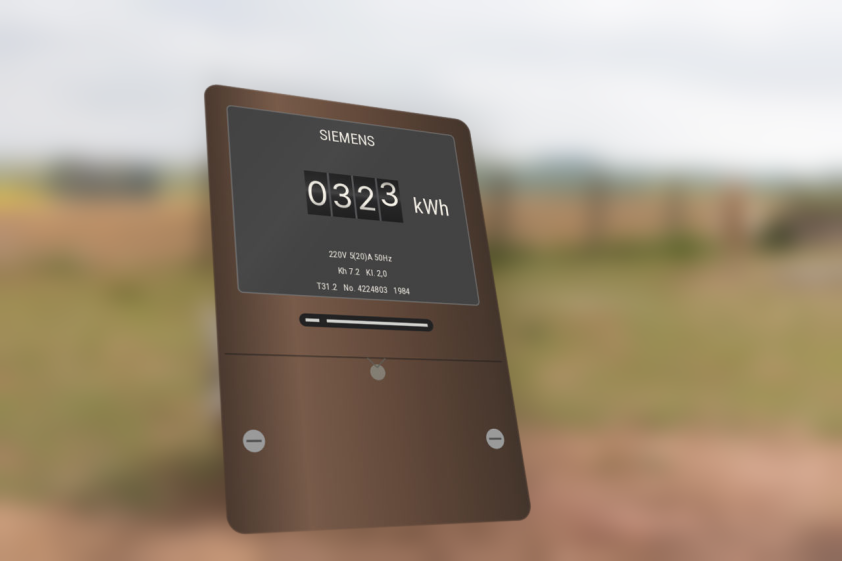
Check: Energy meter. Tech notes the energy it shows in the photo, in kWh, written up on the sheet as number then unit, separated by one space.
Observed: 323 kWh
